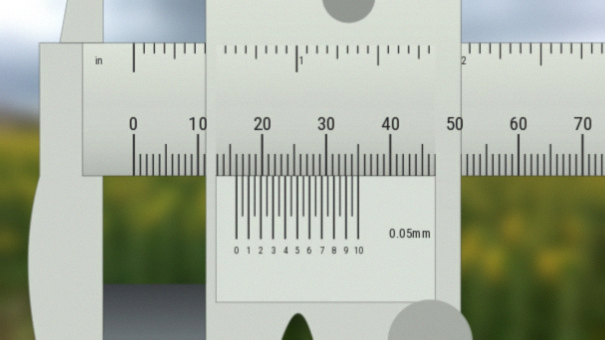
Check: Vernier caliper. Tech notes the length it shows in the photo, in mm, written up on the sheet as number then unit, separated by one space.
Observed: 16.0 mm
